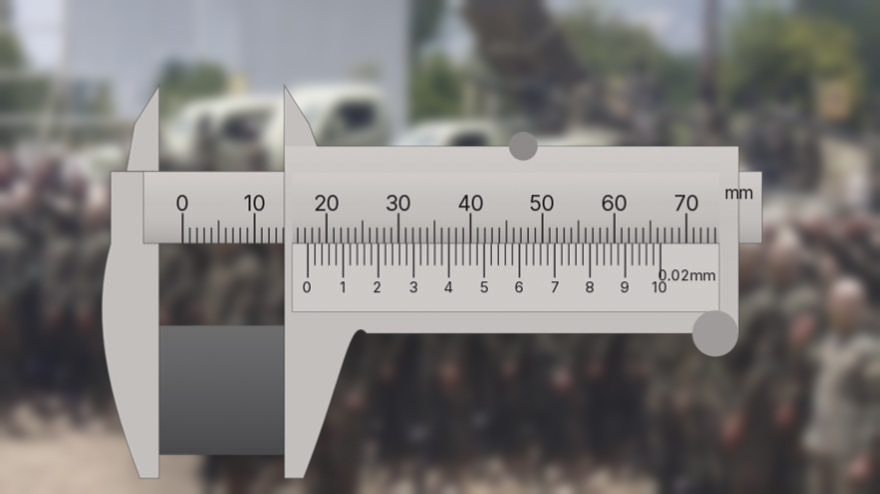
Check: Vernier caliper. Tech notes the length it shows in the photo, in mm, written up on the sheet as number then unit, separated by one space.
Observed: 17.4 mm
